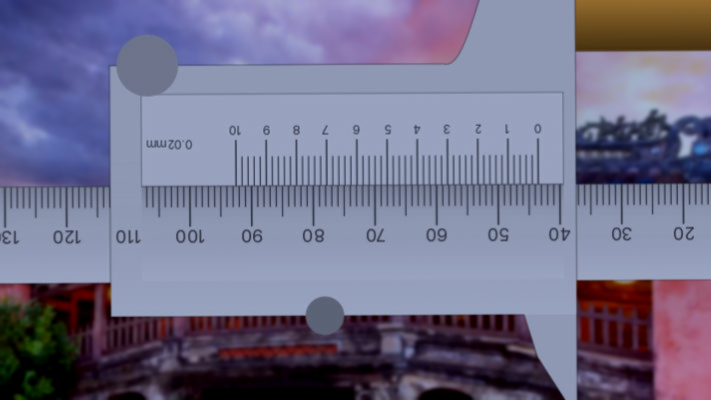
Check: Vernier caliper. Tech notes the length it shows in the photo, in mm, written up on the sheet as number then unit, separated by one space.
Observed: 43.5 mm
